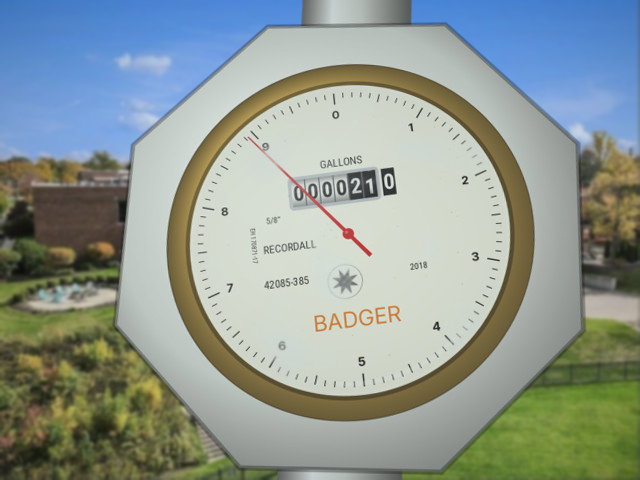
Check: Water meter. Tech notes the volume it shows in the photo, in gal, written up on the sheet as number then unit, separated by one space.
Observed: 208.9 gal
